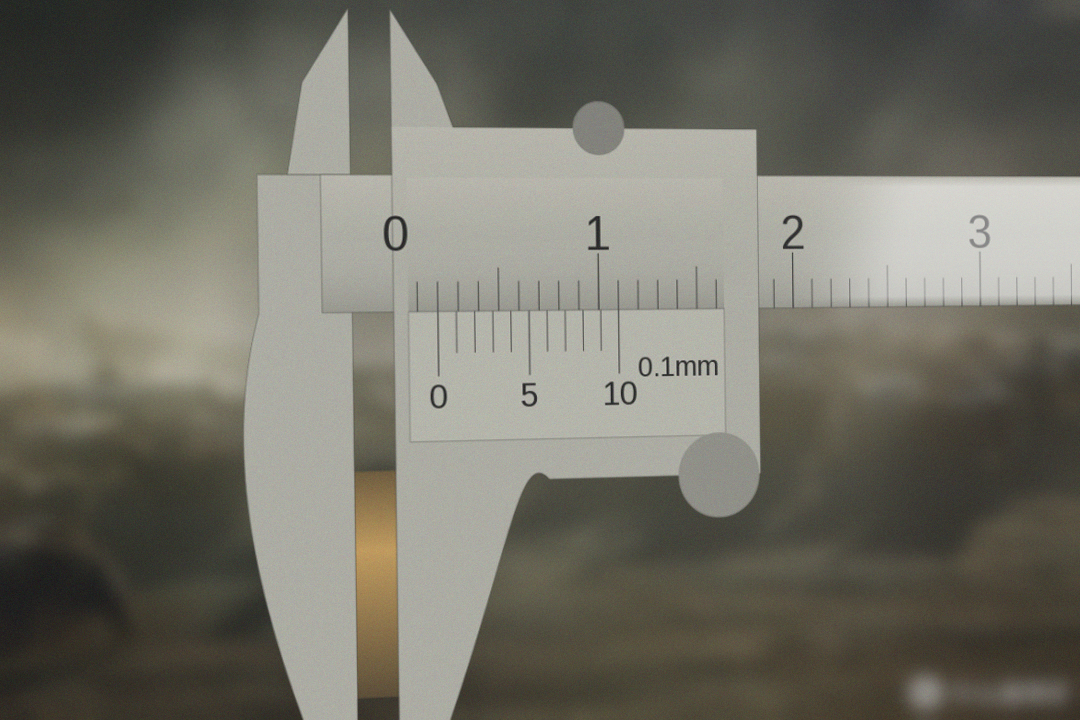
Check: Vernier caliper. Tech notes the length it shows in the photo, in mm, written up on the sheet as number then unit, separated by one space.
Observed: 2.0 mm
